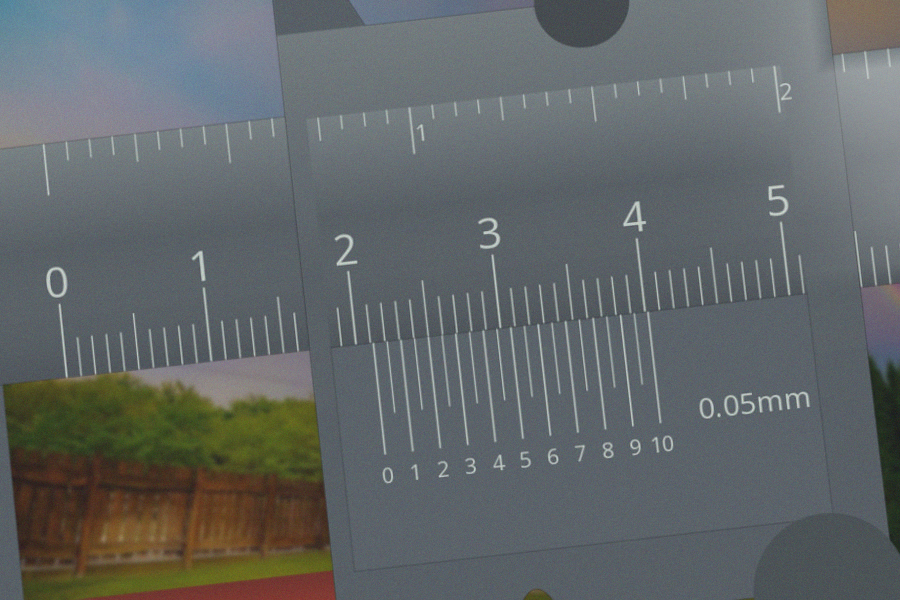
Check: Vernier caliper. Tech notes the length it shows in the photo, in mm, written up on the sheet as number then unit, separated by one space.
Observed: 21.2 mm
